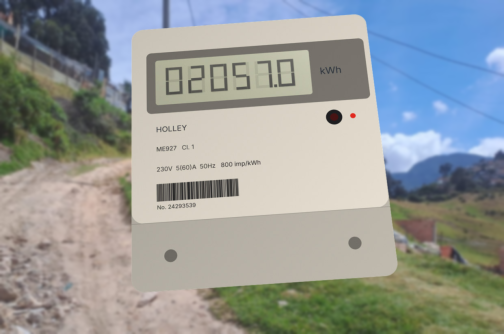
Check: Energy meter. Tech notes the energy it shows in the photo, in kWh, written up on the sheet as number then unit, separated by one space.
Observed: 2057.0 kWh
